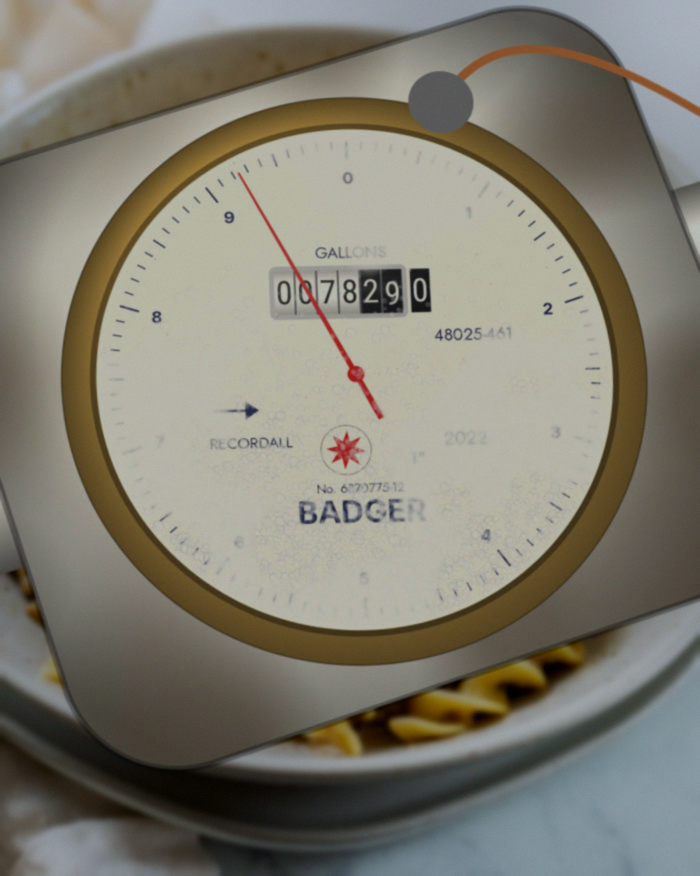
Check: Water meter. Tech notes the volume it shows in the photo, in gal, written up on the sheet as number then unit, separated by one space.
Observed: 78289.2 gal
